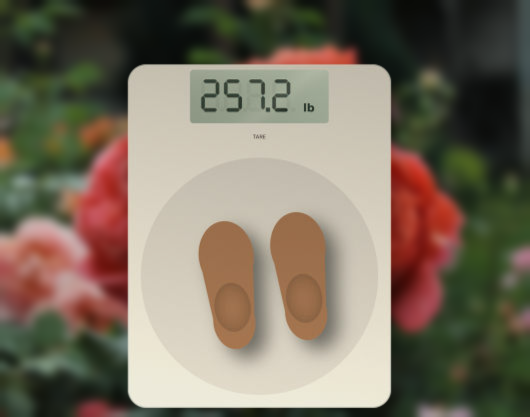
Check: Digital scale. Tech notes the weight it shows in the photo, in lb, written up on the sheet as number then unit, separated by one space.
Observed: 257.2 lb
